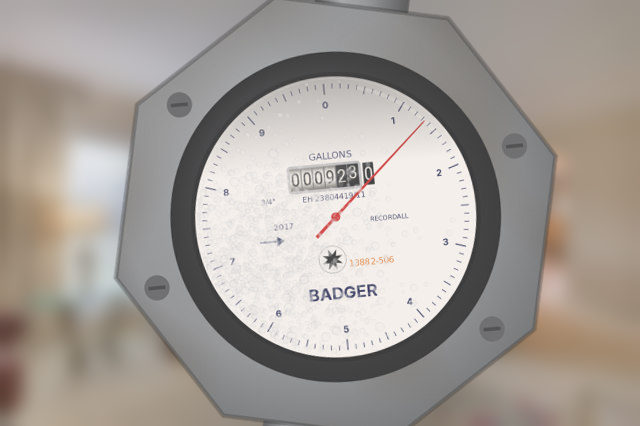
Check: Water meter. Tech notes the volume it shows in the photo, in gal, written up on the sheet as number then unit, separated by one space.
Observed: 9231.3 gal
